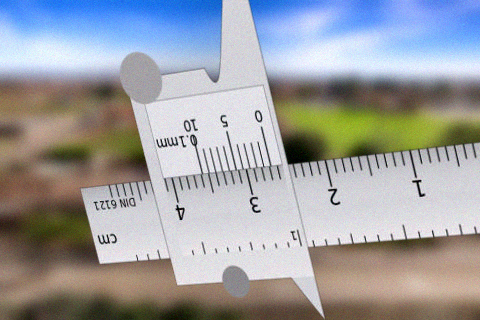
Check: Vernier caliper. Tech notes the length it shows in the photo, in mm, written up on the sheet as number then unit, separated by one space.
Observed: 26.8 mm
